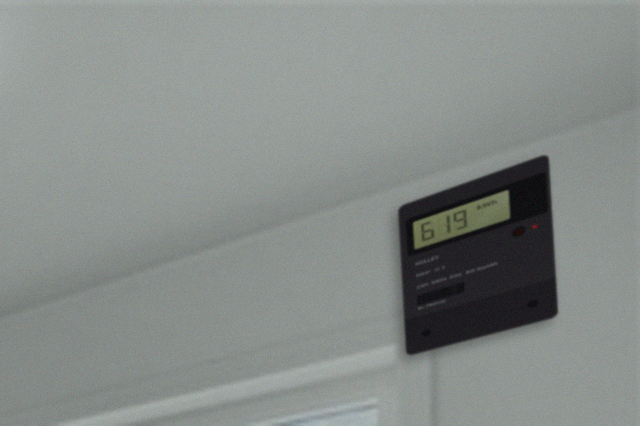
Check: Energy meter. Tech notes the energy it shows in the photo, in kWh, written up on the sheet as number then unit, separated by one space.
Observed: 619 kWh
